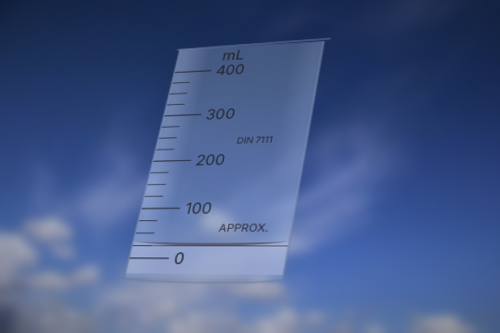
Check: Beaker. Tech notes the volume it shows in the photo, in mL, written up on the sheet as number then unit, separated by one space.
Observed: 25 mL
